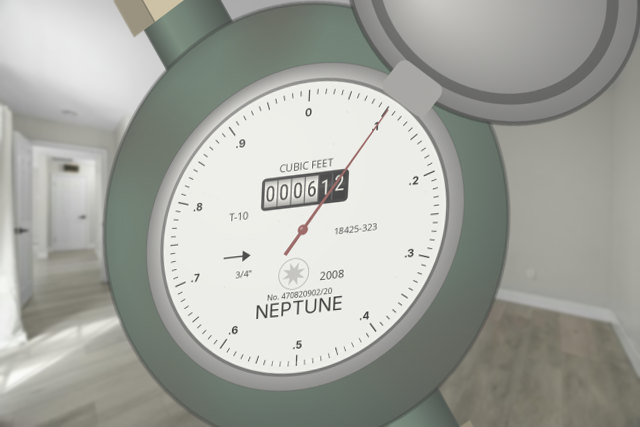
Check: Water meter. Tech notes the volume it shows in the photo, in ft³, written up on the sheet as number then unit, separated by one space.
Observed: 612.10 ft³
